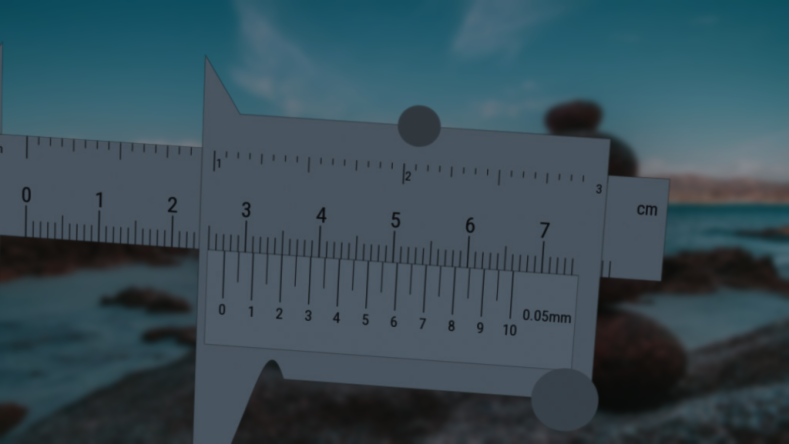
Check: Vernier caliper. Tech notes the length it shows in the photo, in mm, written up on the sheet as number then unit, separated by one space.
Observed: 27.2 mm
